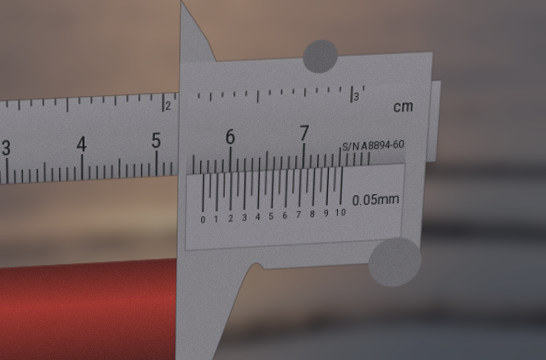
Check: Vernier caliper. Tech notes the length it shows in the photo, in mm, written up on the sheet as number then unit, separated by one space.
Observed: 56.4 mm
